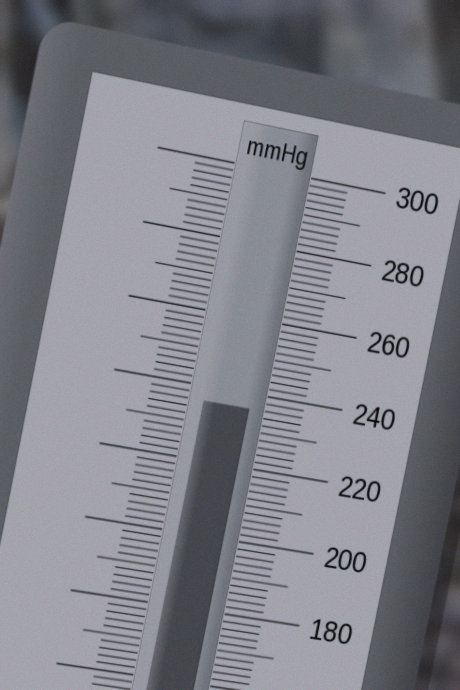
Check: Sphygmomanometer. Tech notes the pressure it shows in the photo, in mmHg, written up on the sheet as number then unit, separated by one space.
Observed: 236 mmHg
